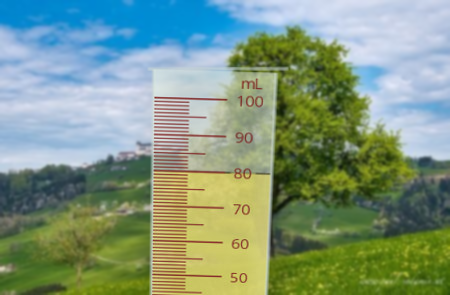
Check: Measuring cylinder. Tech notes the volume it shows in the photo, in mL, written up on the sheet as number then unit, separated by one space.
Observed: 80 mL
